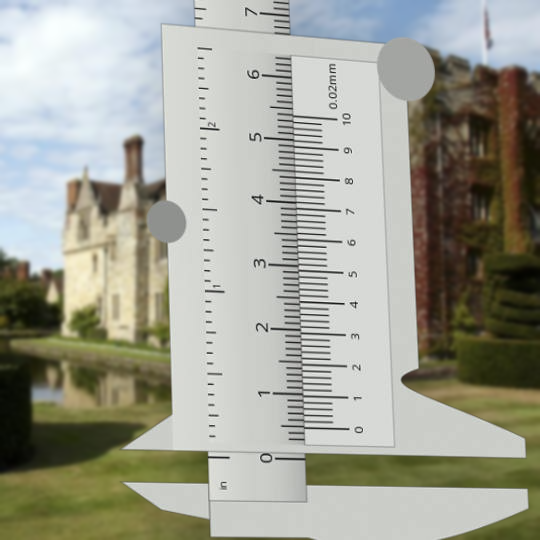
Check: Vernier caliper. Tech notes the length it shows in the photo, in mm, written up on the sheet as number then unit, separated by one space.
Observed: 4.8 mm
